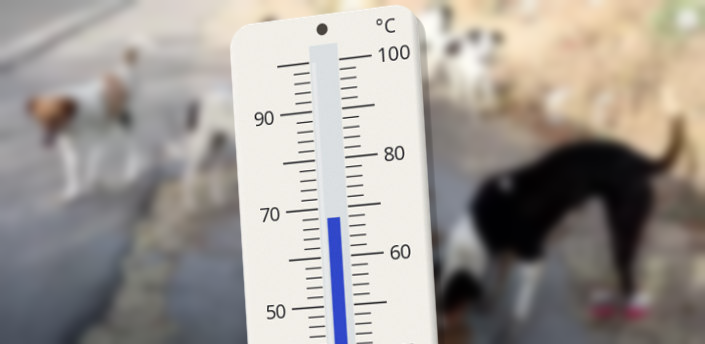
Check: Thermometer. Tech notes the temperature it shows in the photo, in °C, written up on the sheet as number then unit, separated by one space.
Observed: 68 °C
